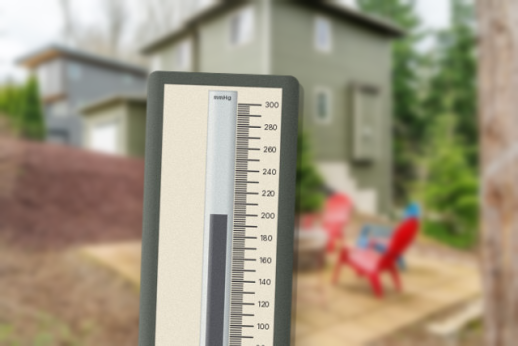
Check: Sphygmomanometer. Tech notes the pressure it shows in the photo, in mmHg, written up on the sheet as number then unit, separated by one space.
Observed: 200 mmHg
